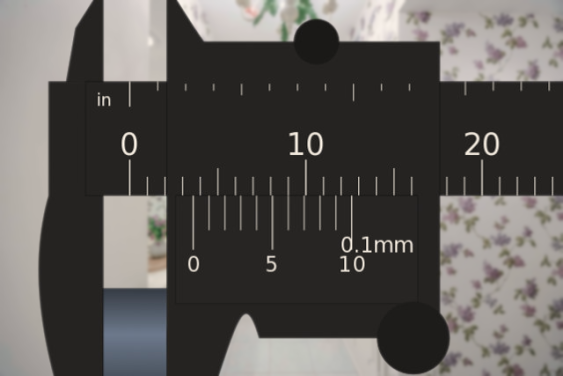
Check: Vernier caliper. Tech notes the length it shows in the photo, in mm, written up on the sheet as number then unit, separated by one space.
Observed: 3.6 mm
